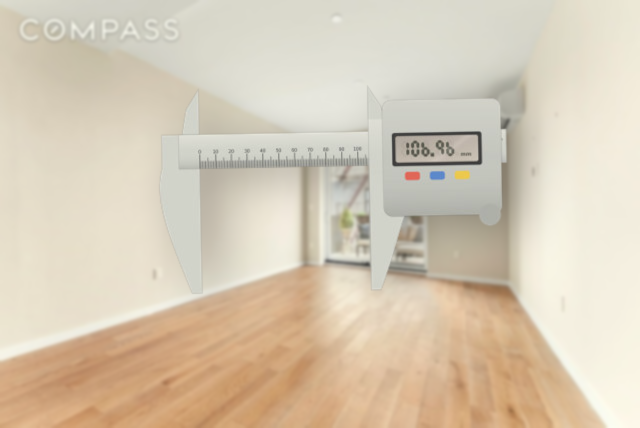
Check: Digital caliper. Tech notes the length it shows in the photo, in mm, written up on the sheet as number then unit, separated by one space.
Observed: 106.96 mm
